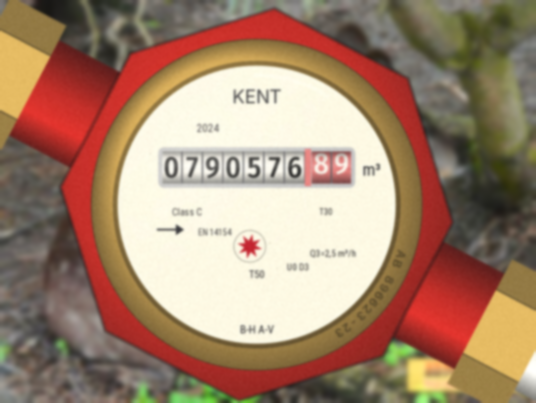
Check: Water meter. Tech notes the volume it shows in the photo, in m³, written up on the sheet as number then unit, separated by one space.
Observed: 790576.89 m³
